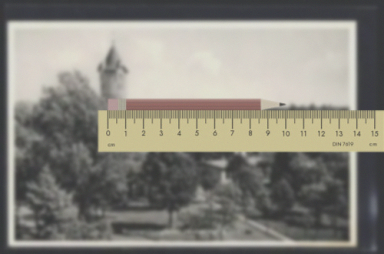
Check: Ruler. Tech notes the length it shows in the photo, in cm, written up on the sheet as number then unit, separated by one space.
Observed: 10 cm
